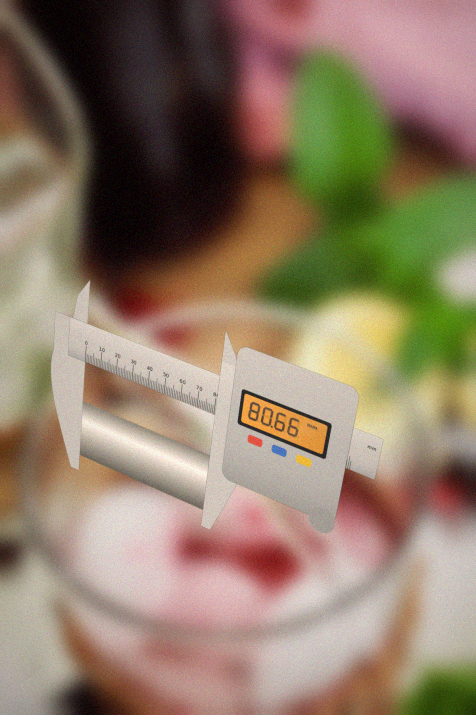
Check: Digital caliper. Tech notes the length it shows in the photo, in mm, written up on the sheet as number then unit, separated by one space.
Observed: 80.66 mm
